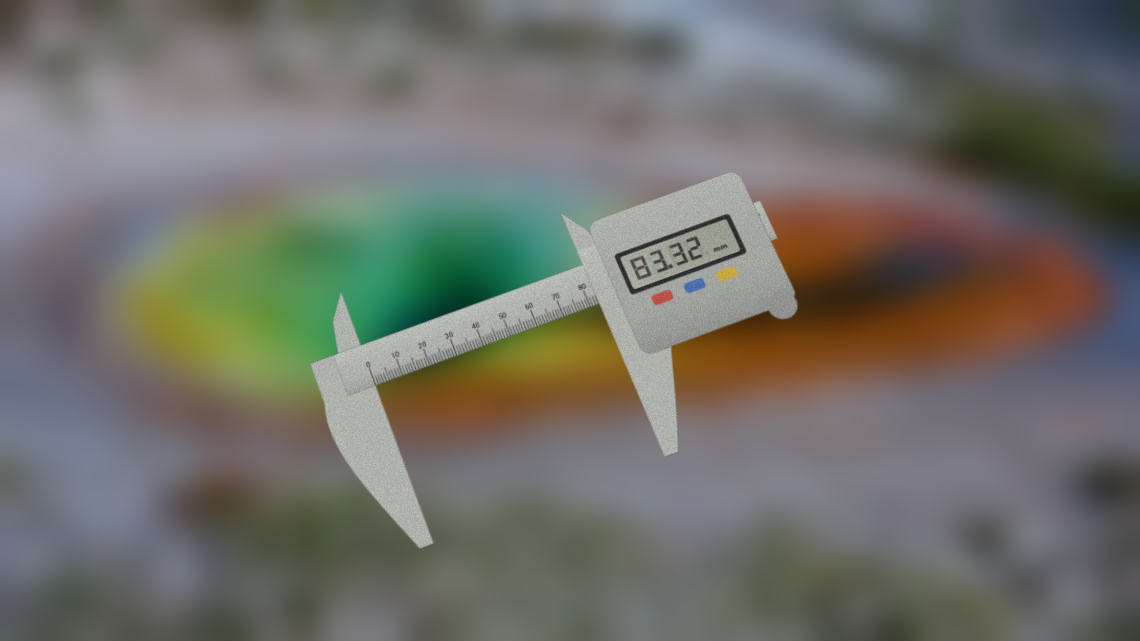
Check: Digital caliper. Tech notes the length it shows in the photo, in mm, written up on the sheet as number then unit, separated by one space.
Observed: 83.32 mm
